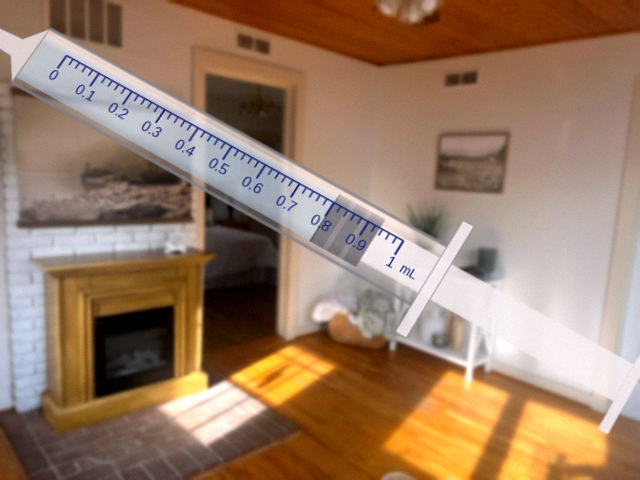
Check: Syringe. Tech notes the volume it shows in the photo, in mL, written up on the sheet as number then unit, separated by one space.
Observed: 0.8 mL
